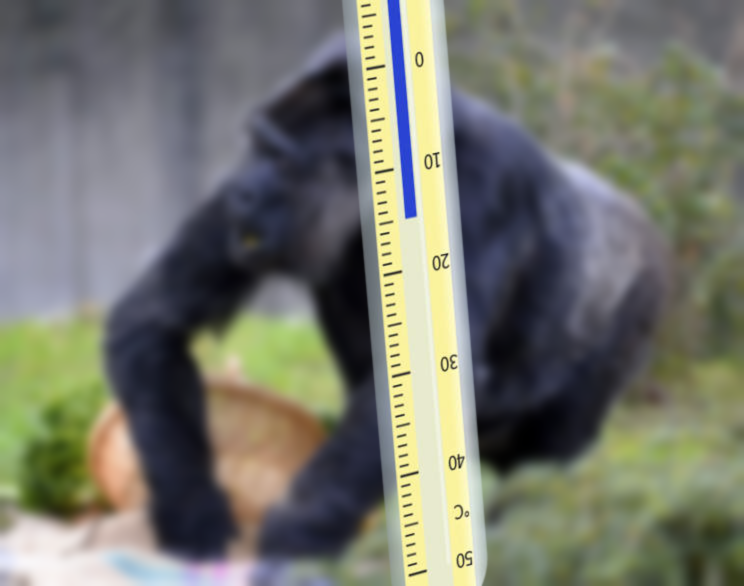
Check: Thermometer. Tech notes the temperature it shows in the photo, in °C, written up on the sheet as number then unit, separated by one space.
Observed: 15 °C
